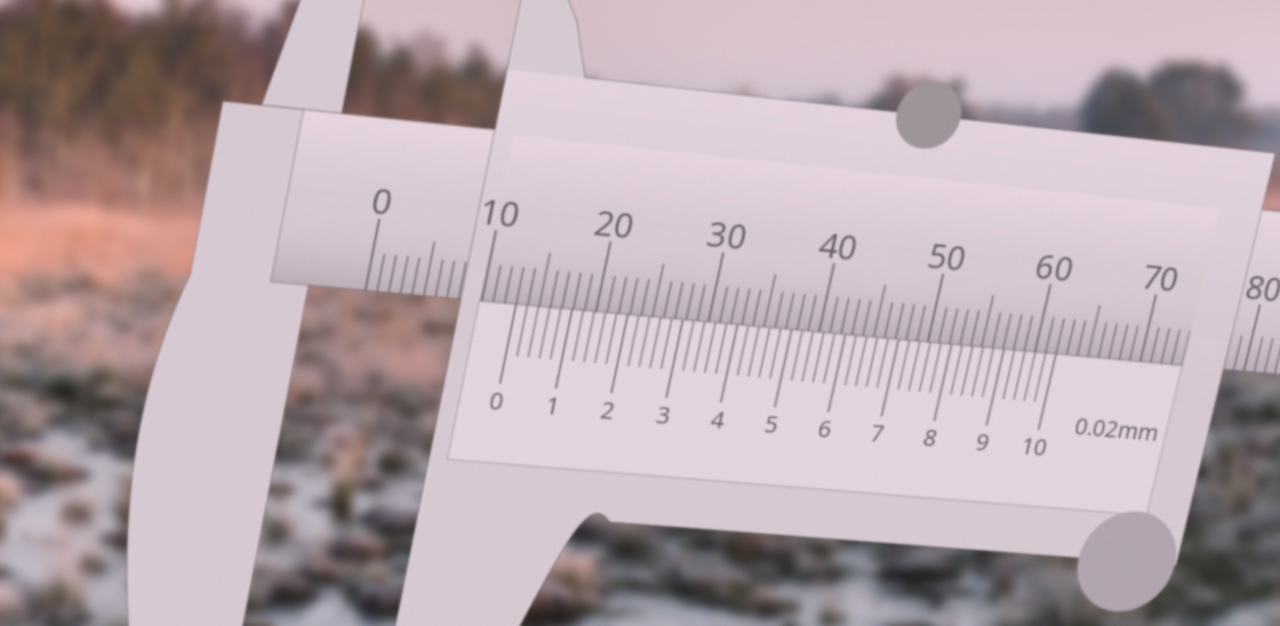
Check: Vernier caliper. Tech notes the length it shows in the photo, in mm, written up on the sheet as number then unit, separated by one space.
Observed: 13.0 mm
